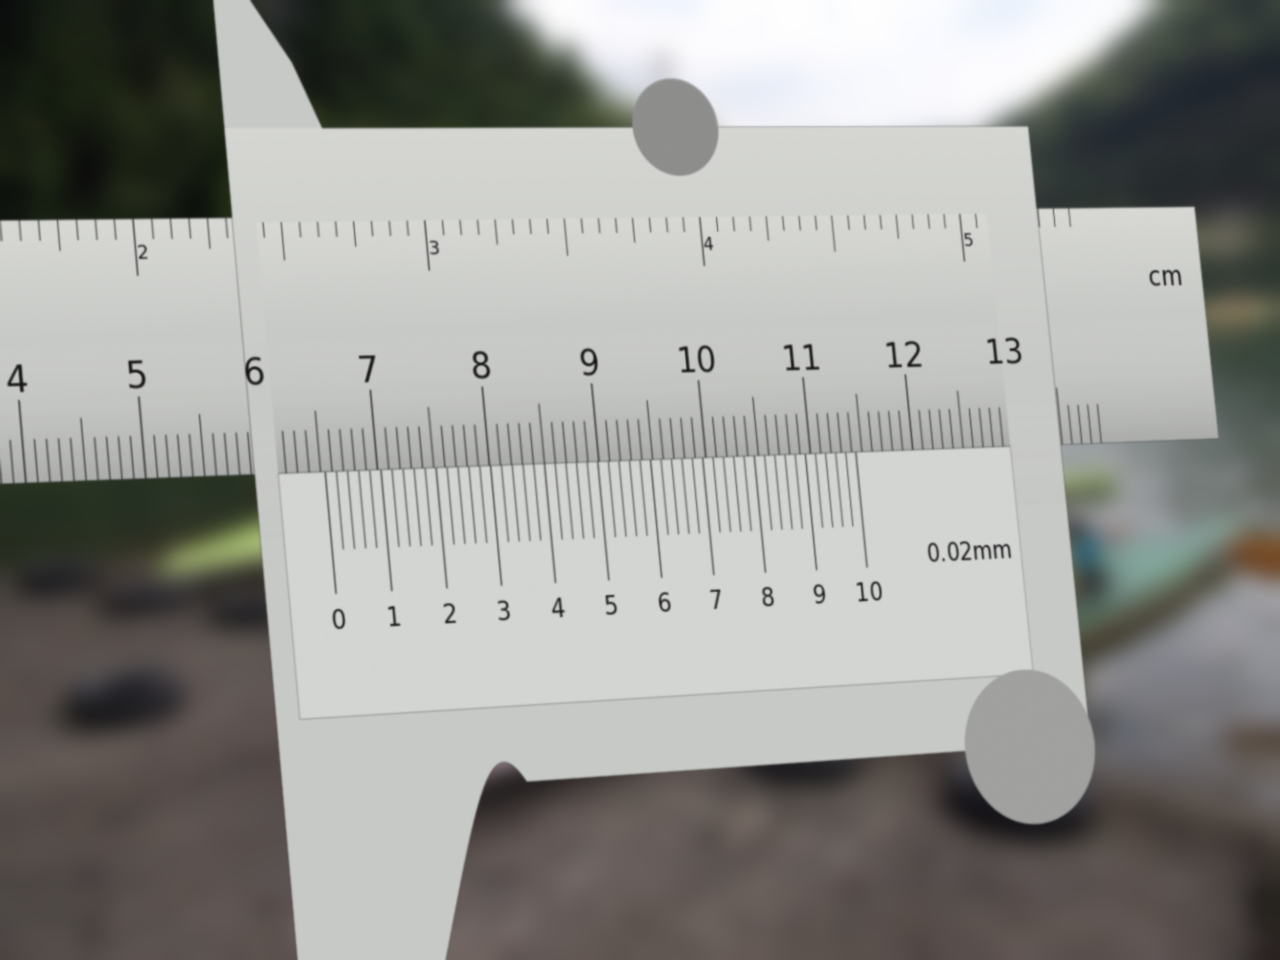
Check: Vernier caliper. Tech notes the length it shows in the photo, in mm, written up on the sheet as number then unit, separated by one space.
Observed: 65.4 mm
